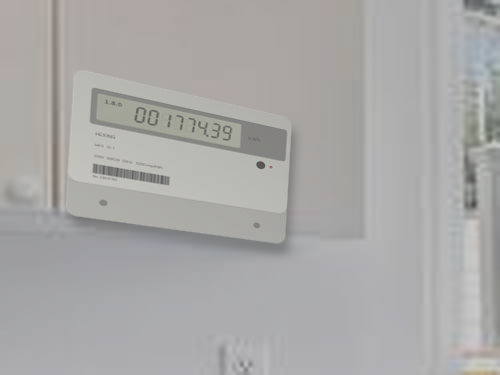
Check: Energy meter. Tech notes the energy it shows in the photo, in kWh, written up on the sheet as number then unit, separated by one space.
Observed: 1774.39 kWh
